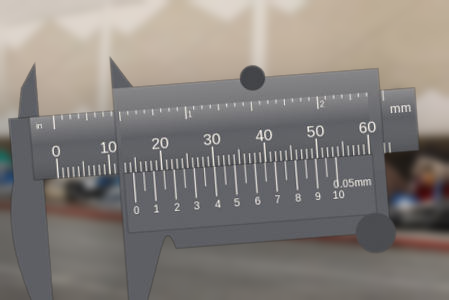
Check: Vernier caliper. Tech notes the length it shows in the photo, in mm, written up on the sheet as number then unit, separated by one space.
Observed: 14.5 mm
